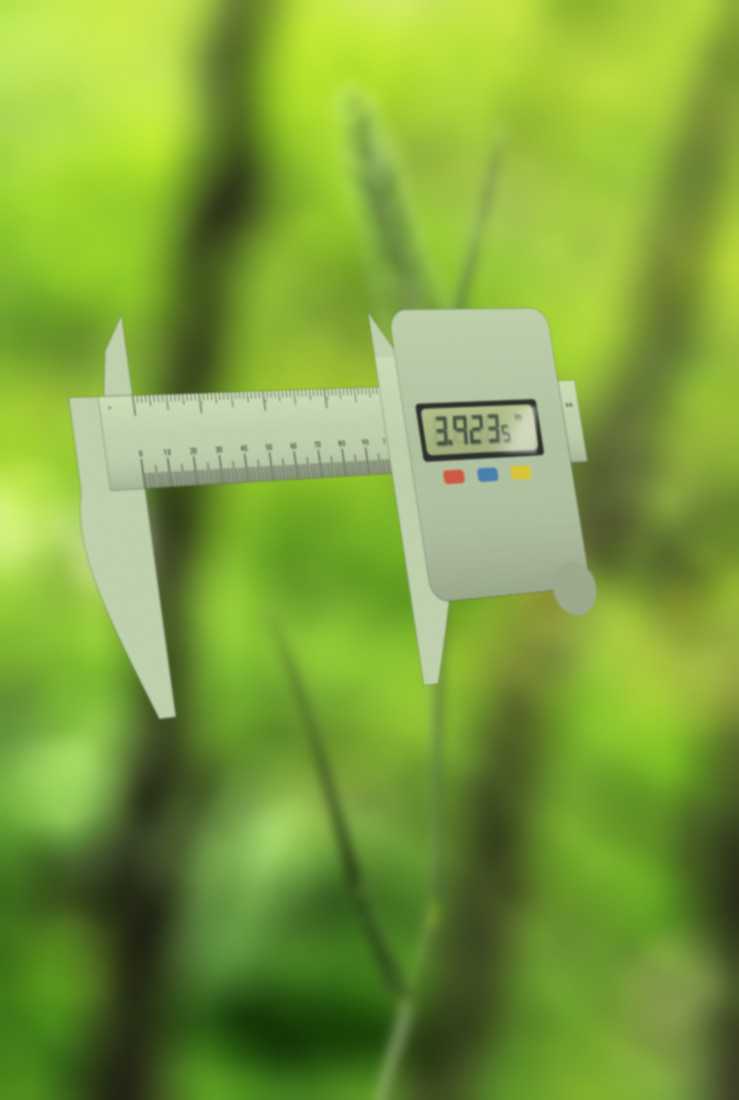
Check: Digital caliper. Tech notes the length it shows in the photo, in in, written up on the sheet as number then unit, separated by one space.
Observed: 3.9235 in
